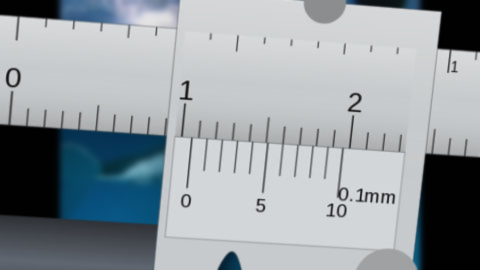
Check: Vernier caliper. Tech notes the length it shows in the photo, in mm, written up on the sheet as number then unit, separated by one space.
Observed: 10.6 mm
